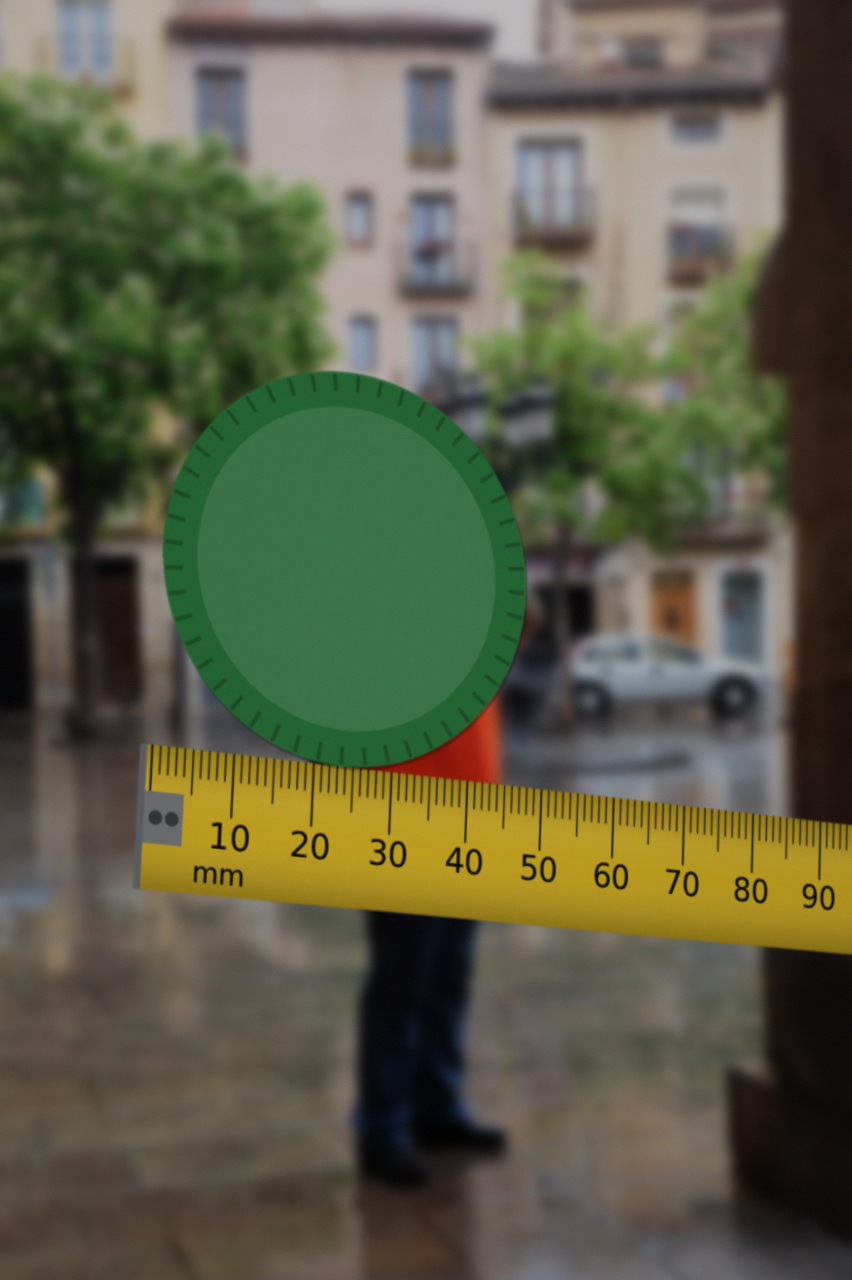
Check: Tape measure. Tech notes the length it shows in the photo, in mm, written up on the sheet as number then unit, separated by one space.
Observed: 47 mm
